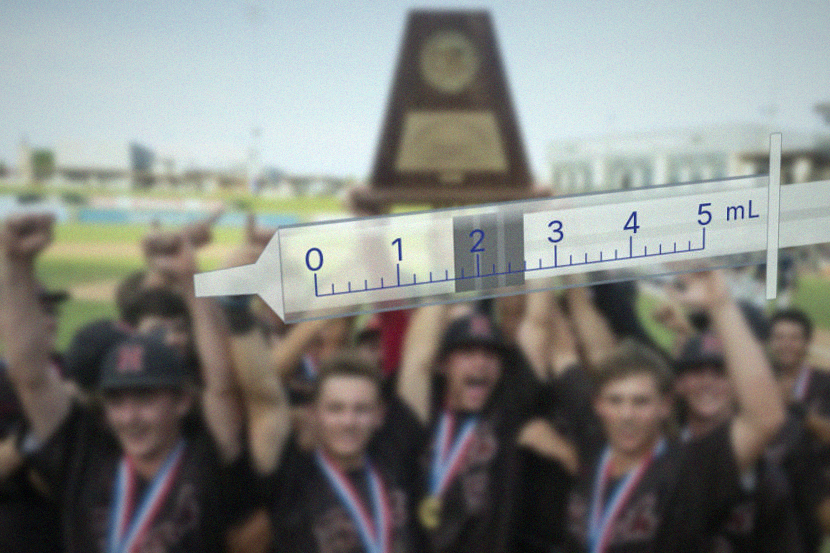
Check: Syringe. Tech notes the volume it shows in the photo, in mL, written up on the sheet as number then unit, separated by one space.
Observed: 1.7 mL
